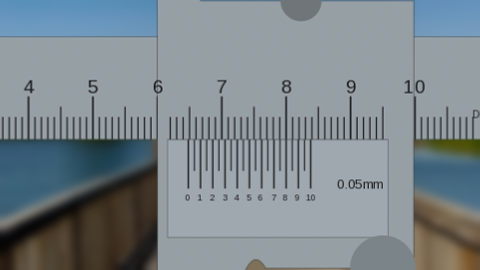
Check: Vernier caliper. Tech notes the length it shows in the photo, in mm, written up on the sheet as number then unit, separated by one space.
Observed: 64.8 mm
